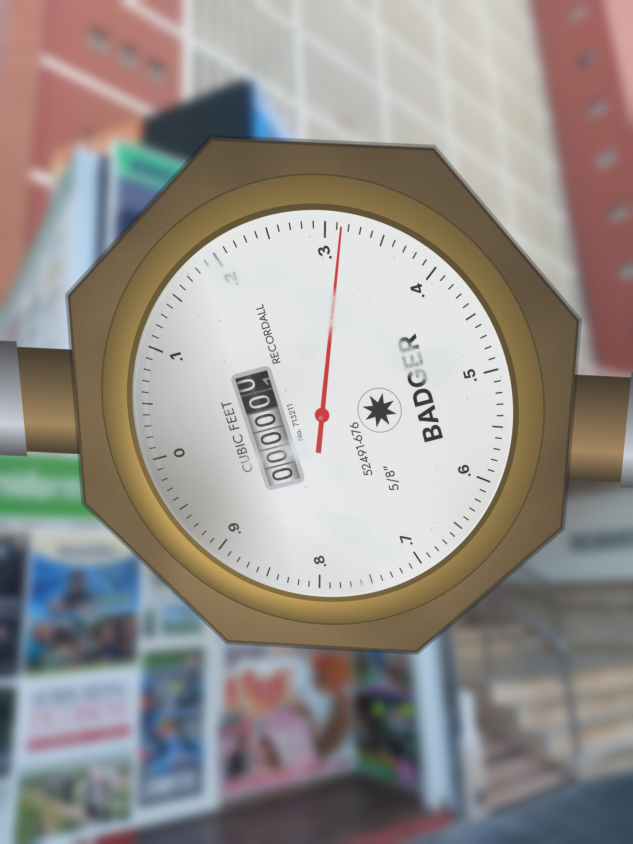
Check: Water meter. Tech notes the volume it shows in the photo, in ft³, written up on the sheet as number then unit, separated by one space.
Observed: 0.31 ft³
